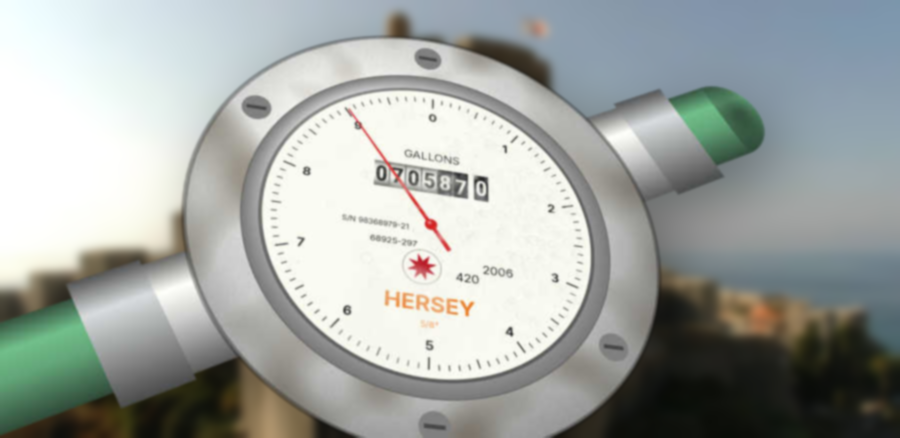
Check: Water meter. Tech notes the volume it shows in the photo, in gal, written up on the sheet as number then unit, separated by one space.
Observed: 705869.0 gal
